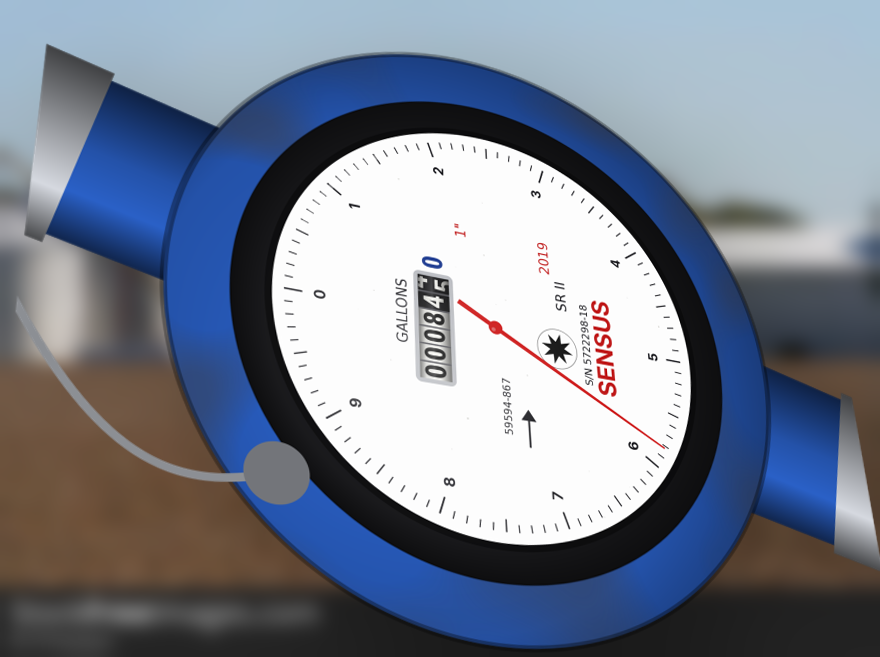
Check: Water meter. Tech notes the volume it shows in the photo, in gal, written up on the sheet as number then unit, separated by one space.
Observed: 8445.8 gal
